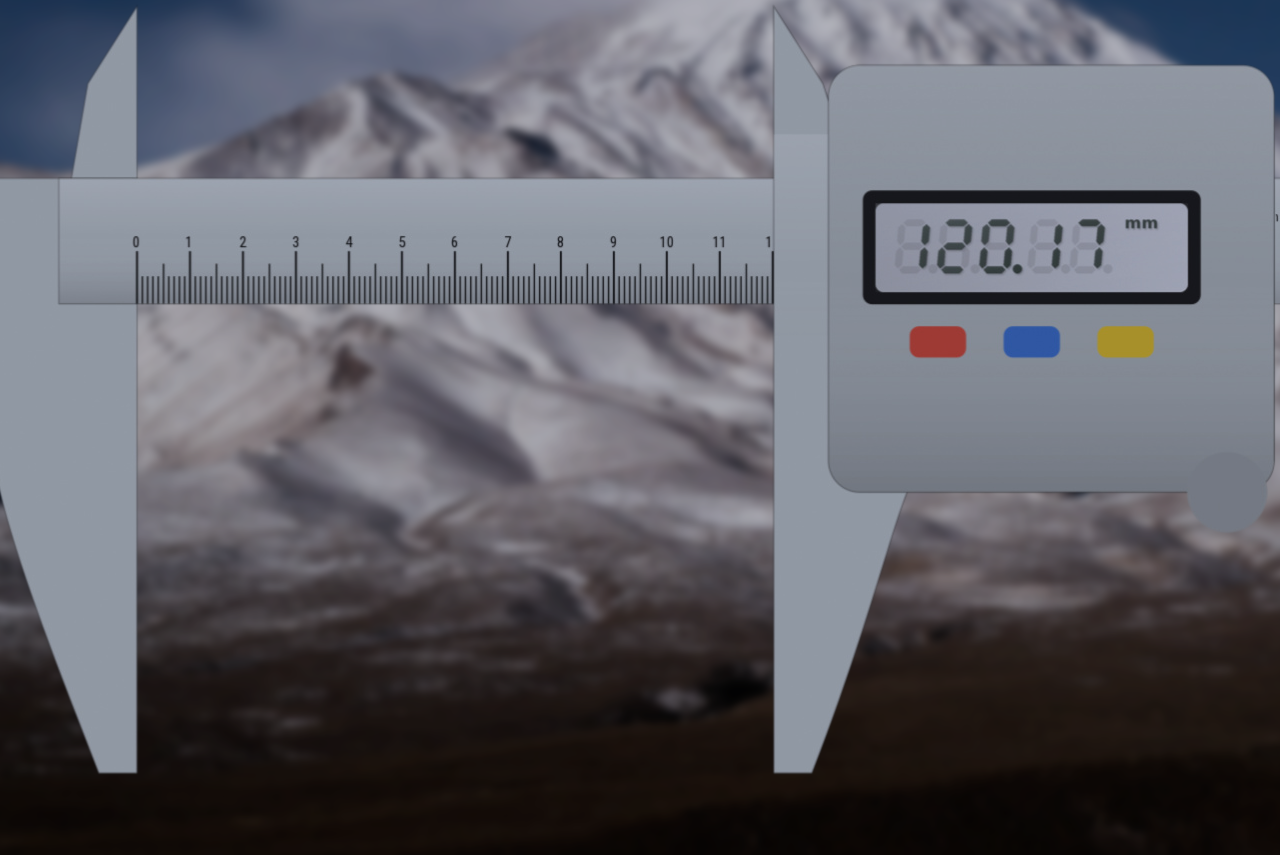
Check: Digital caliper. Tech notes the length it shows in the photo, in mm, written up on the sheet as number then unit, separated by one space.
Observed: 120.17 mm
